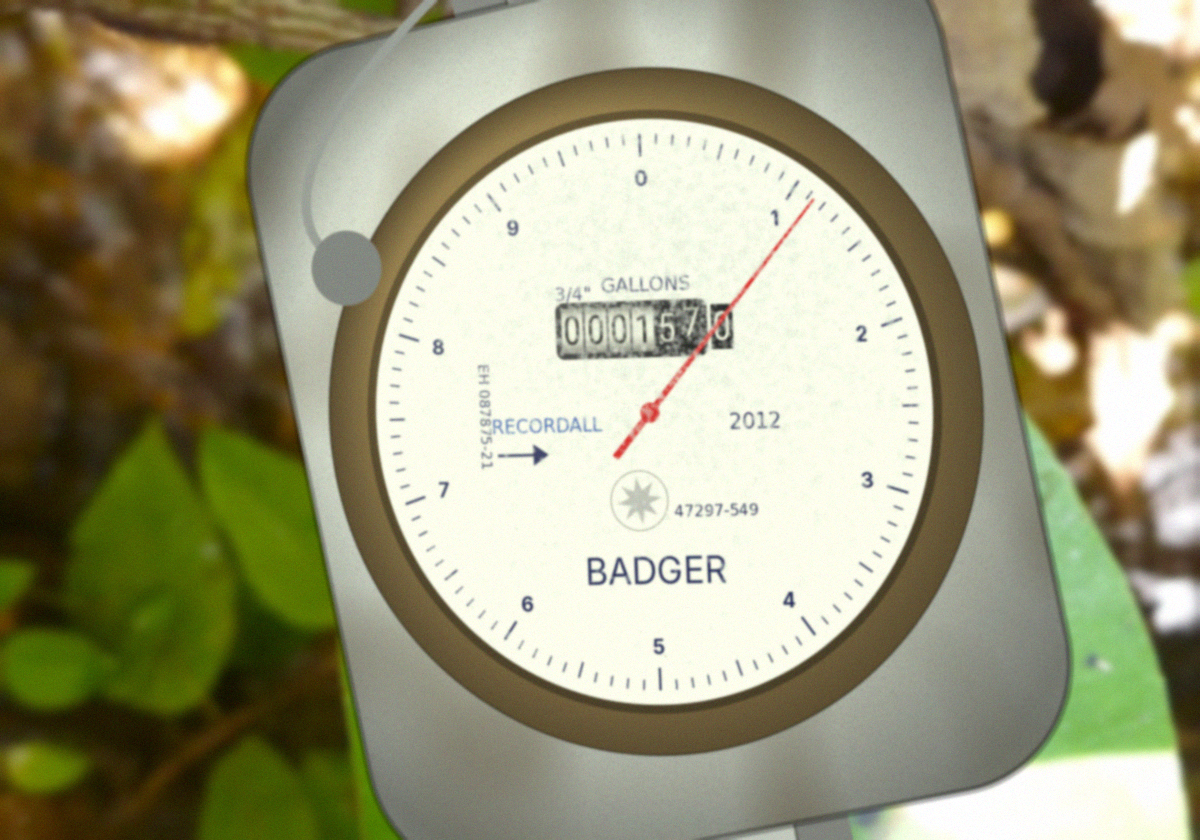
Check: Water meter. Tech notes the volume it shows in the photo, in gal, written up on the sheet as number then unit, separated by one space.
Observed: 1571.1 gal
